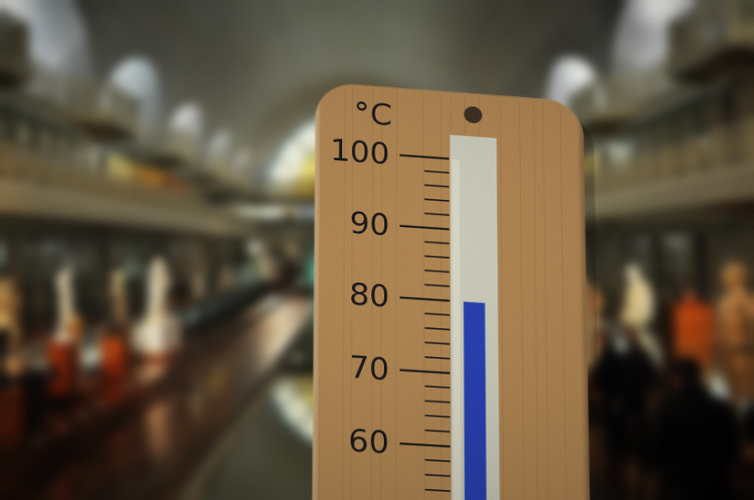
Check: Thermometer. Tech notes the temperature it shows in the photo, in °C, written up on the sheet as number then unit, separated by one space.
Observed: 80 °C
